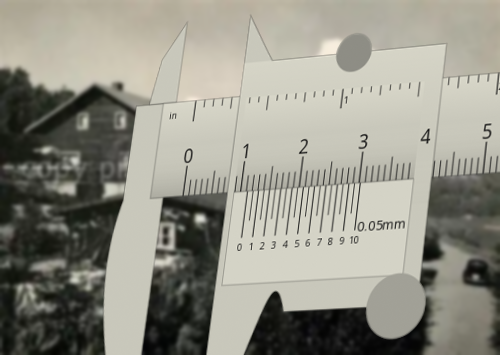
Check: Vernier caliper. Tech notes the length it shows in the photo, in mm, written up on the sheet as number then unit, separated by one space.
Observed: 11.2 mm
